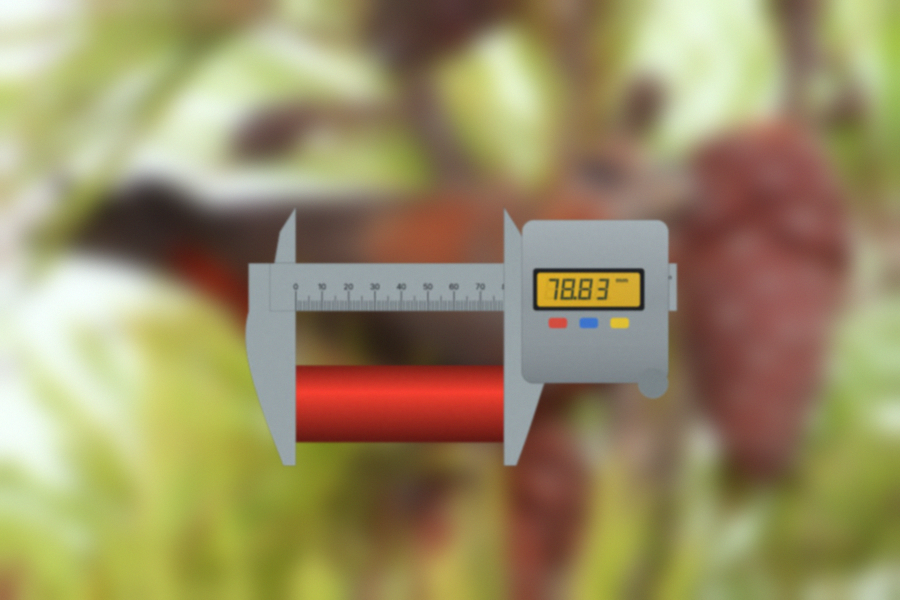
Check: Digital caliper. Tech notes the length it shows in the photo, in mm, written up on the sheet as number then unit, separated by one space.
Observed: 78.83 mm
